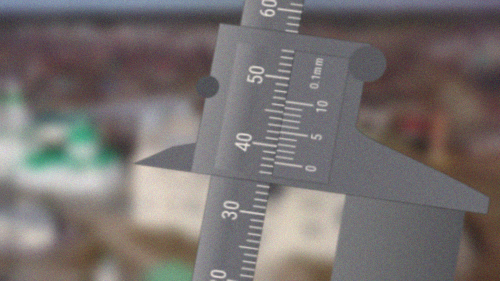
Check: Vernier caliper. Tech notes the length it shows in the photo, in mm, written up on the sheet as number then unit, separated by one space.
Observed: 37.6 mm
